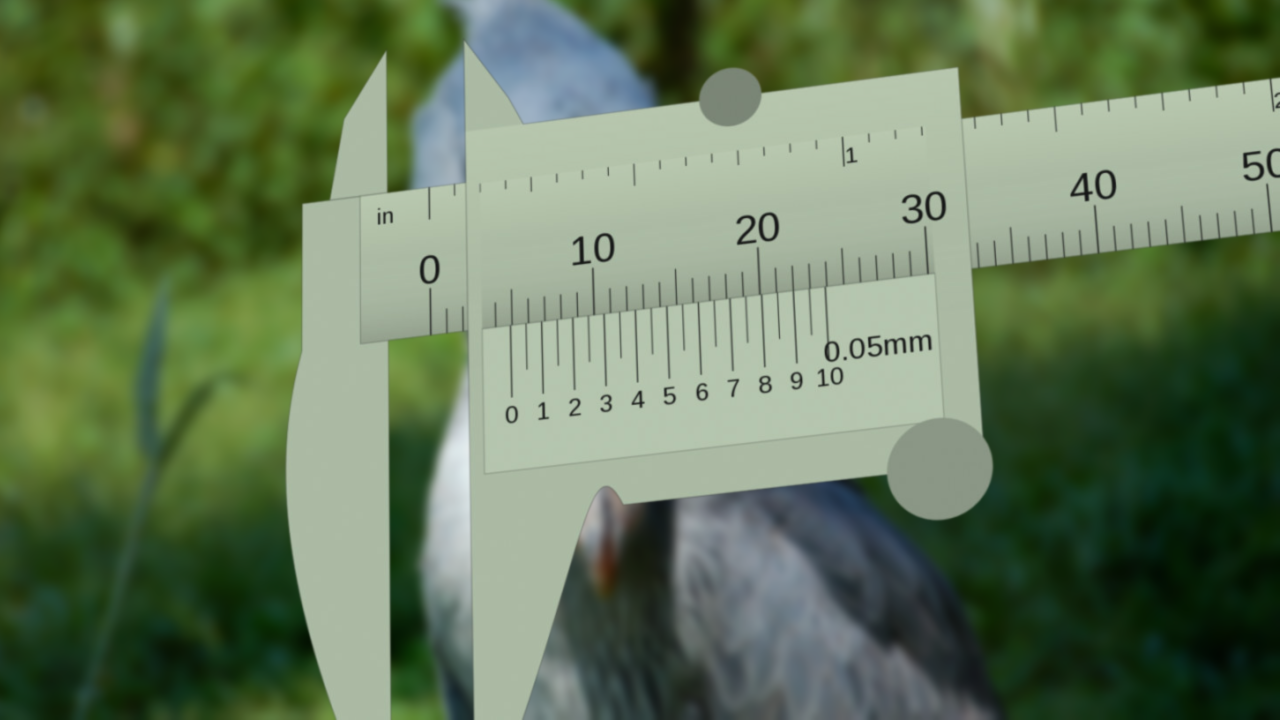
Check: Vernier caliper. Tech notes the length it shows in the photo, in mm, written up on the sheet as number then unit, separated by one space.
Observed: 4.9 mm
